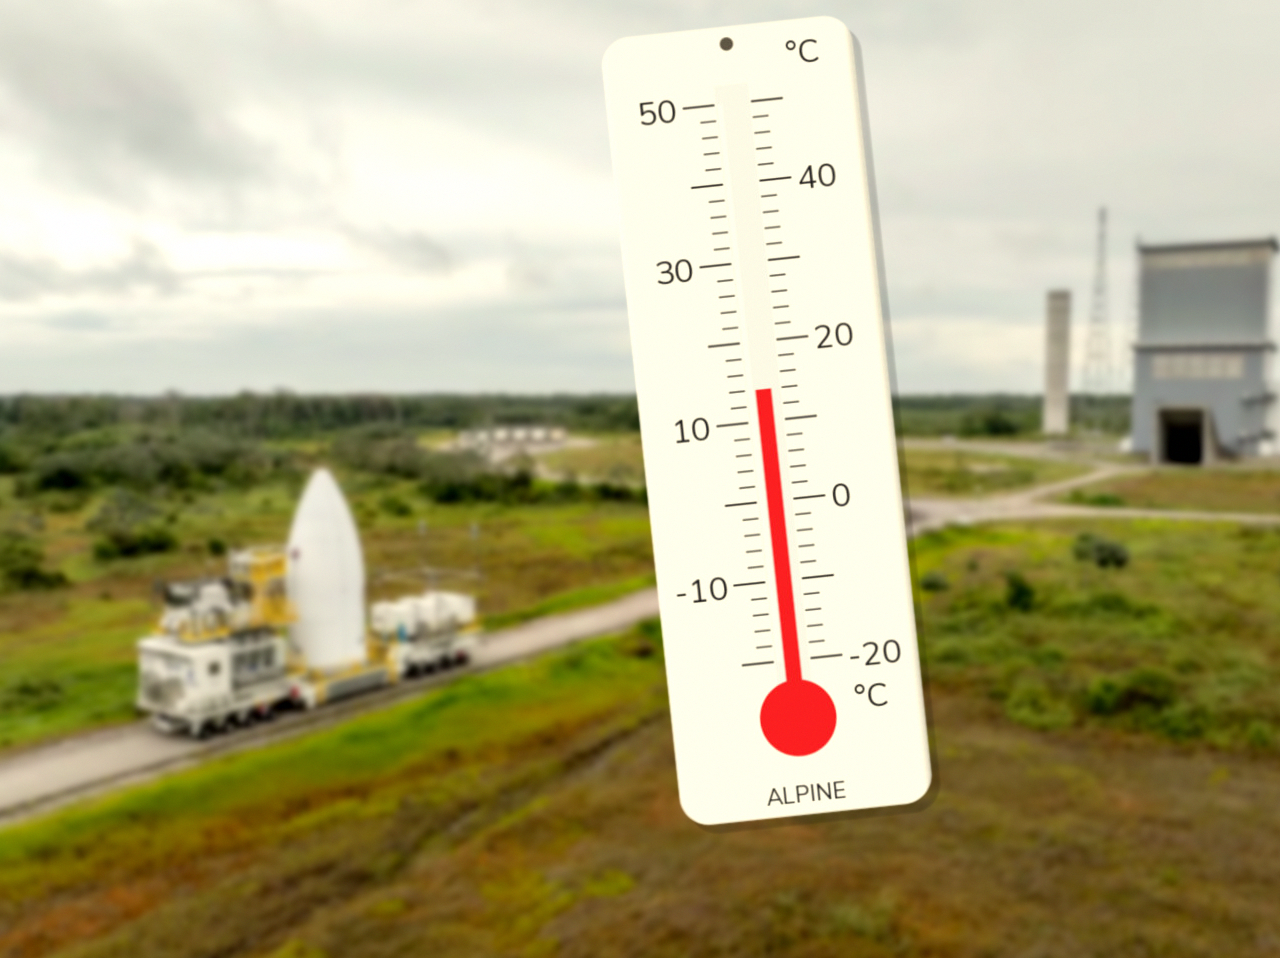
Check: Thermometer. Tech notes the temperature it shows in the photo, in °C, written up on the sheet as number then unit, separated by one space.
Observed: 14 °C
